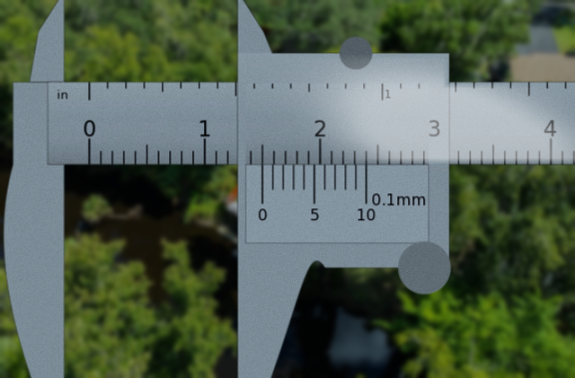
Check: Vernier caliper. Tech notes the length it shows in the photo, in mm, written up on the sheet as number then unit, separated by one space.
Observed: 15.0 mm
